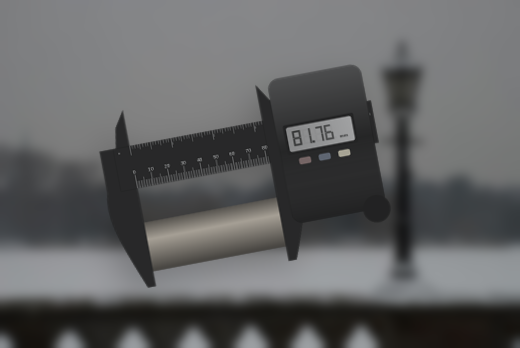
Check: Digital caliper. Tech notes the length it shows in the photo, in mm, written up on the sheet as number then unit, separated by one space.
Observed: 81.76 mm
